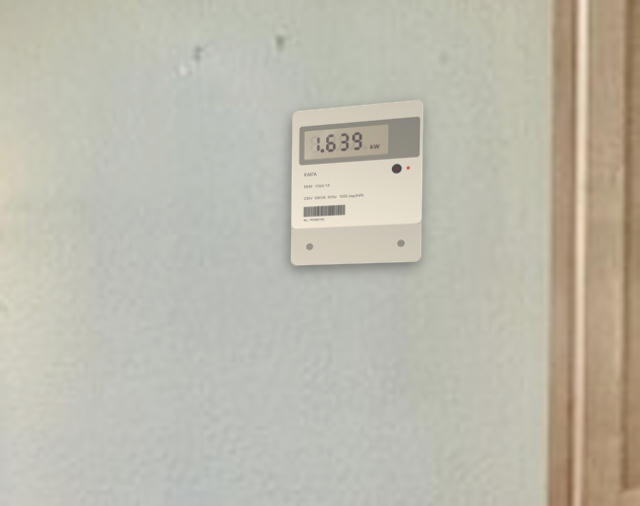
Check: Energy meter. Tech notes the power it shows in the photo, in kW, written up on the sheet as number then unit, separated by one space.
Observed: 1.639 kW
